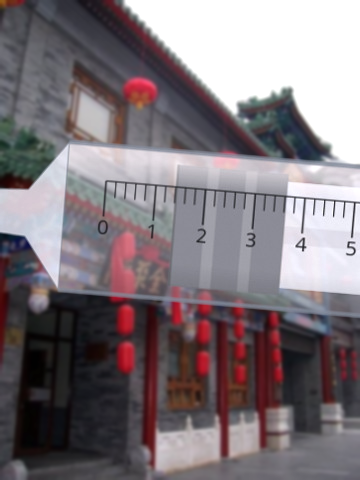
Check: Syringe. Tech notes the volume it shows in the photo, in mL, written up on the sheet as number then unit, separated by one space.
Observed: 1.4 mL
